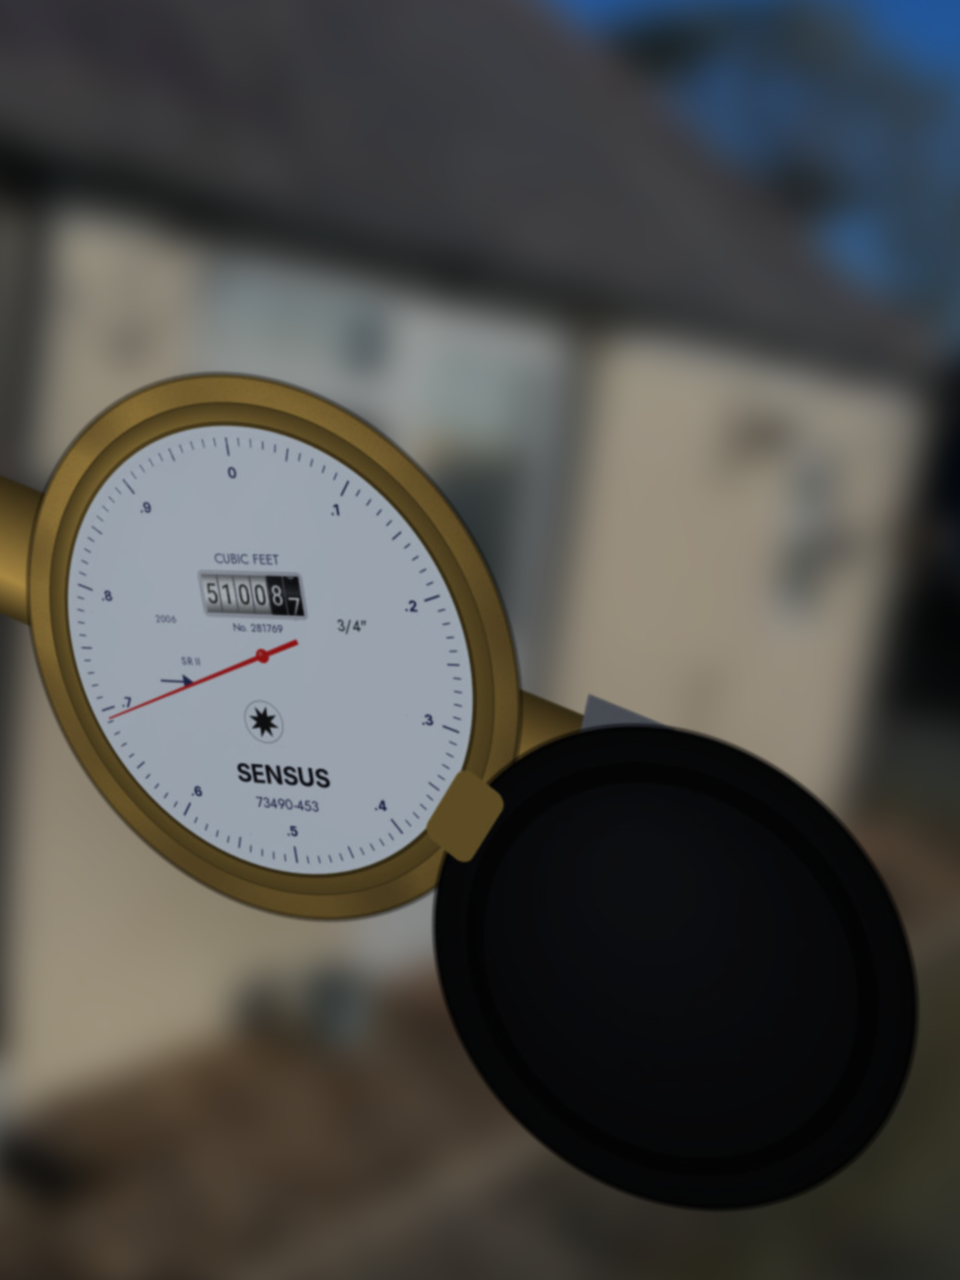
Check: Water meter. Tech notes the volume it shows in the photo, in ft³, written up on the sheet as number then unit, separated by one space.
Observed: 510086.69 ft³
